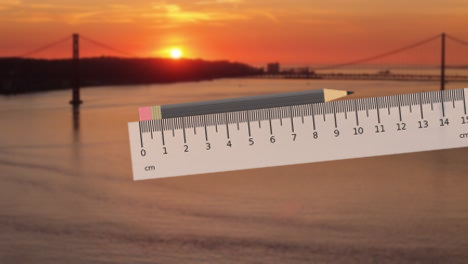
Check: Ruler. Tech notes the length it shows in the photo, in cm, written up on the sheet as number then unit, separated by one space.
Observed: 10 cm
